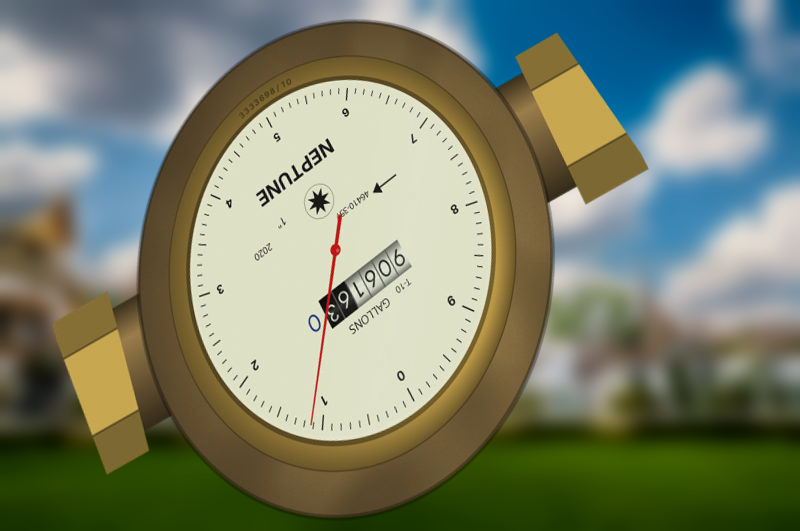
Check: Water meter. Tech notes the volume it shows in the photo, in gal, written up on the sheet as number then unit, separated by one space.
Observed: 9061631.1 gal
